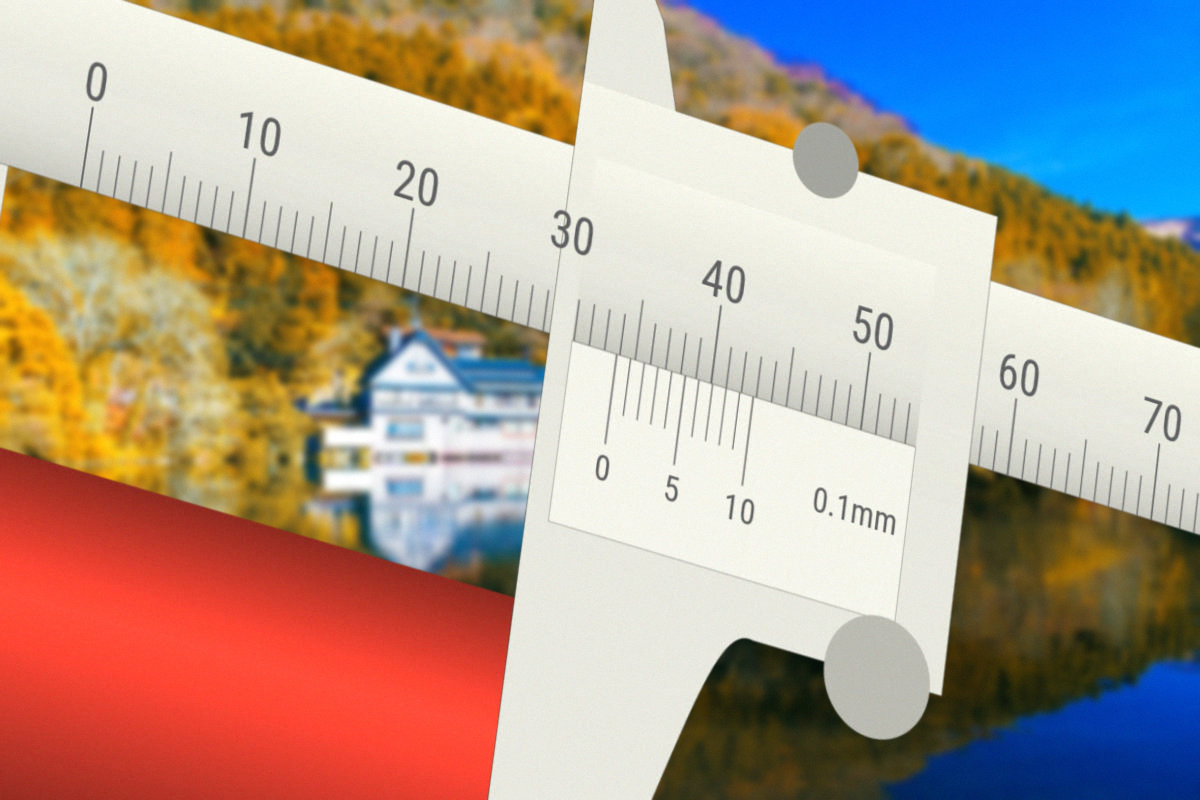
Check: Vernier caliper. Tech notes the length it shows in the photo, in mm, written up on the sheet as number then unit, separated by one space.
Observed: 33.8 mm
